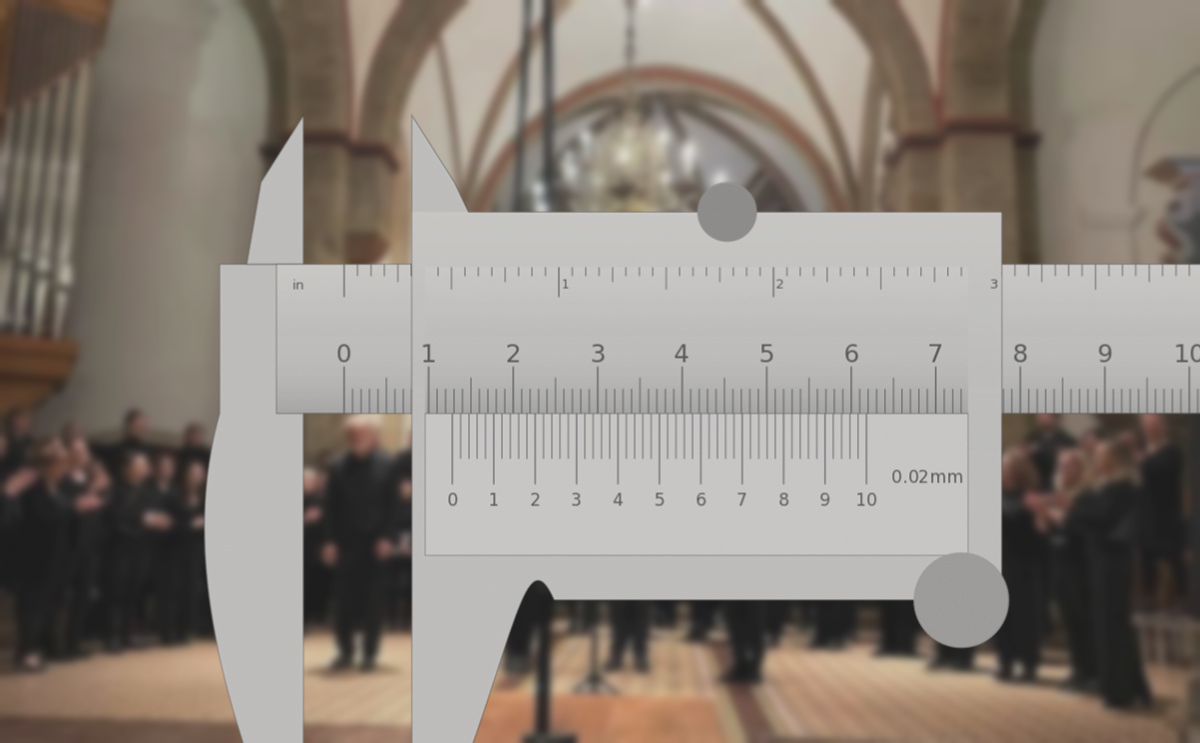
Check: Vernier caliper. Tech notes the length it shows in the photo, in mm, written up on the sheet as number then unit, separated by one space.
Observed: 12.8 mm
